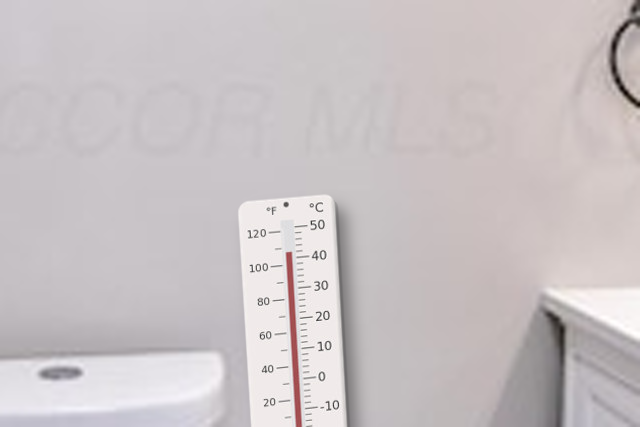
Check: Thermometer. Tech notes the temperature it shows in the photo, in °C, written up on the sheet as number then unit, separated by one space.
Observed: 42 °C
